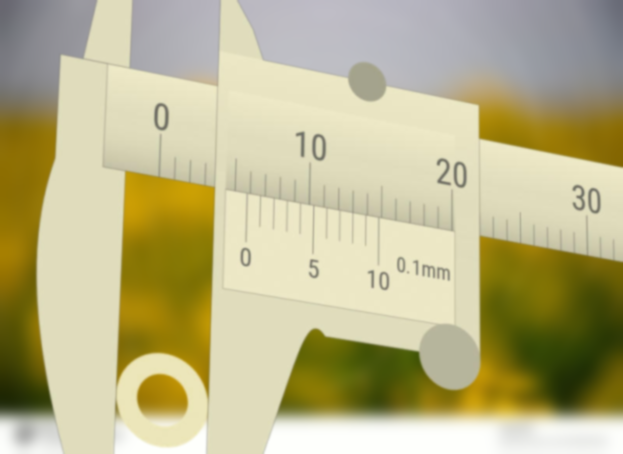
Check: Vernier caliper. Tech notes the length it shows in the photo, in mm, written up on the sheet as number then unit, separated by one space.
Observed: 5.8 mm
